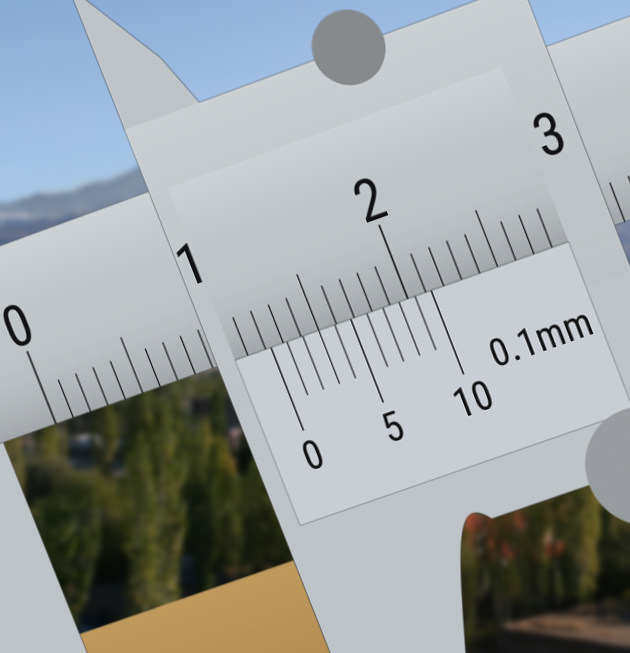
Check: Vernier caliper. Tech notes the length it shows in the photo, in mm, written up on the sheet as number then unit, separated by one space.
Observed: 12.3 mm
